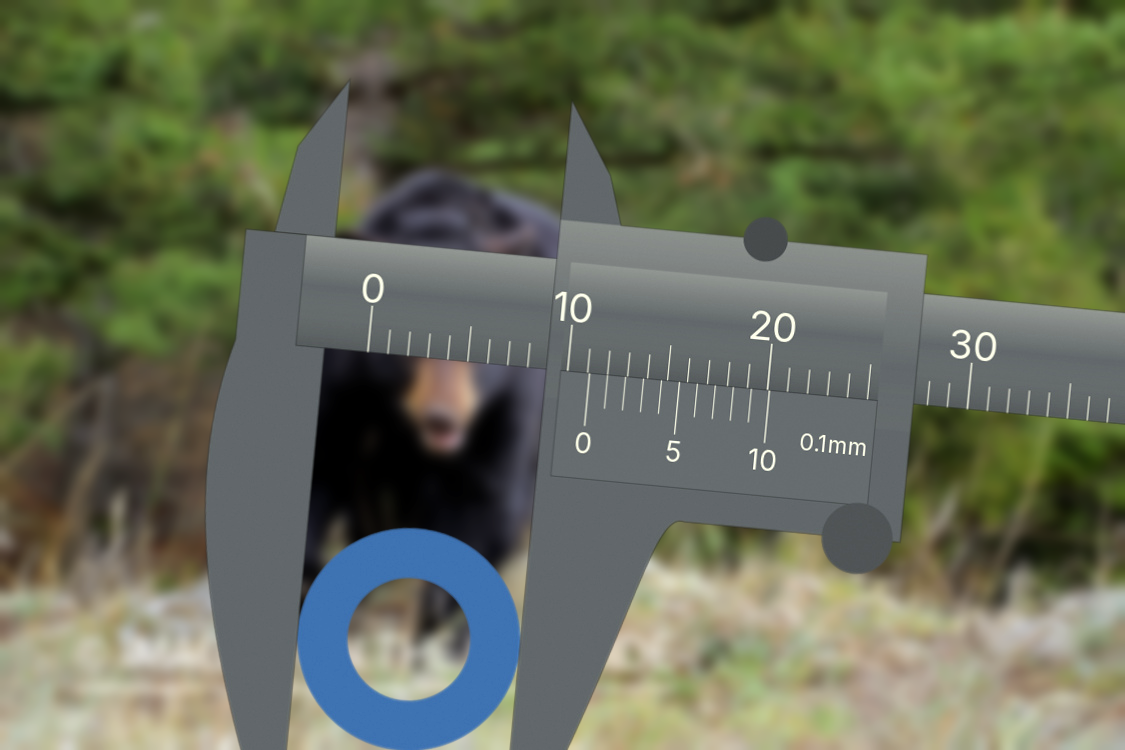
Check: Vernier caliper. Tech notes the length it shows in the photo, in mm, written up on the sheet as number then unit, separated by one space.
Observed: 11.1 mm
